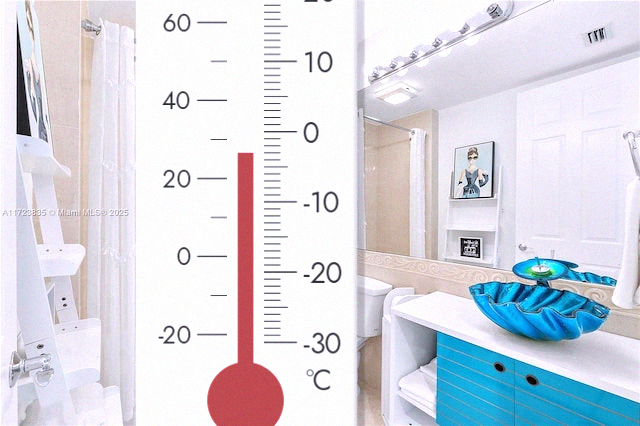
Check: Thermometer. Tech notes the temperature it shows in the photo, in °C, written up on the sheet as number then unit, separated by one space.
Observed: -3 °C
